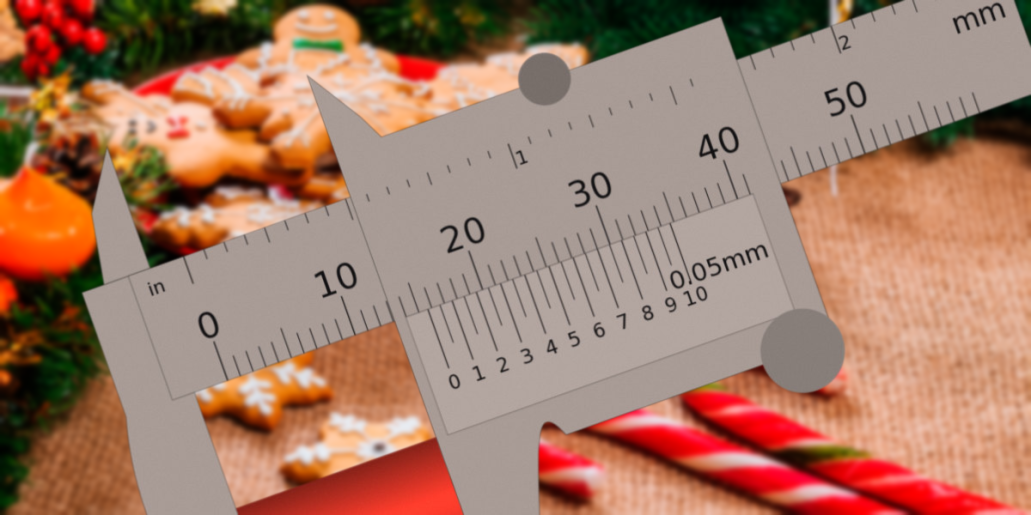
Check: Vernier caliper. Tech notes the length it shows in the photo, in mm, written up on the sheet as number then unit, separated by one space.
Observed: 15.7 mm
